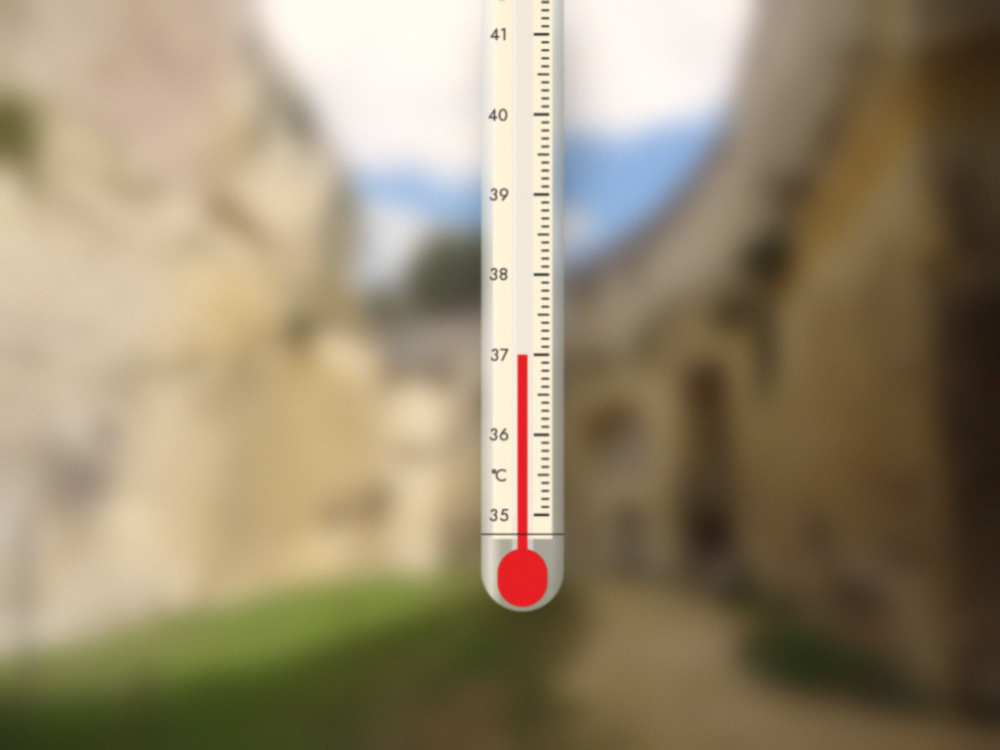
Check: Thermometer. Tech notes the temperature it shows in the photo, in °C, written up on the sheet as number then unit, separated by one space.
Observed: 37 °C
